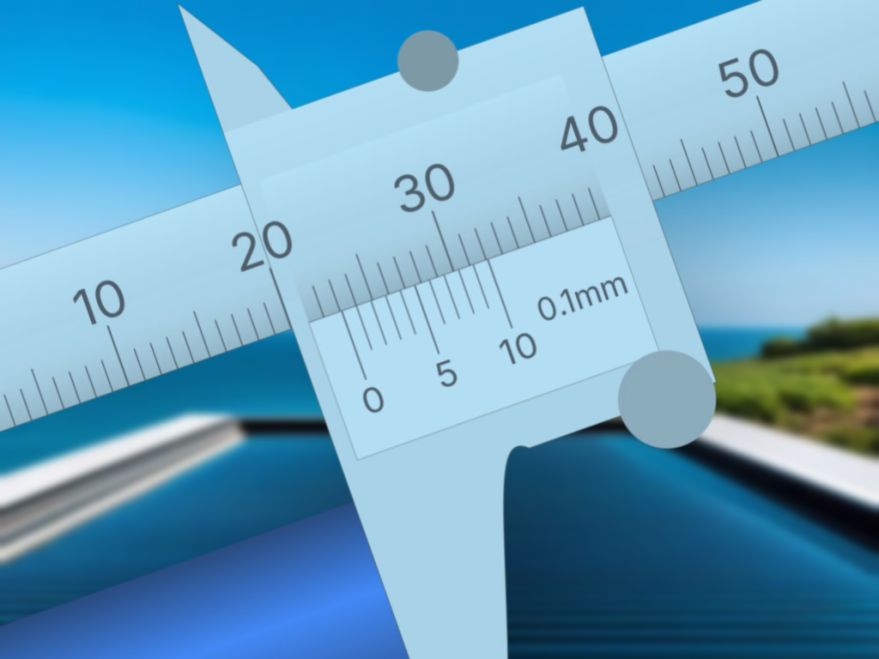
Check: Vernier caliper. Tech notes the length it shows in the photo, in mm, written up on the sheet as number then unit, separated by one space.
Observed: 23.1 mm
